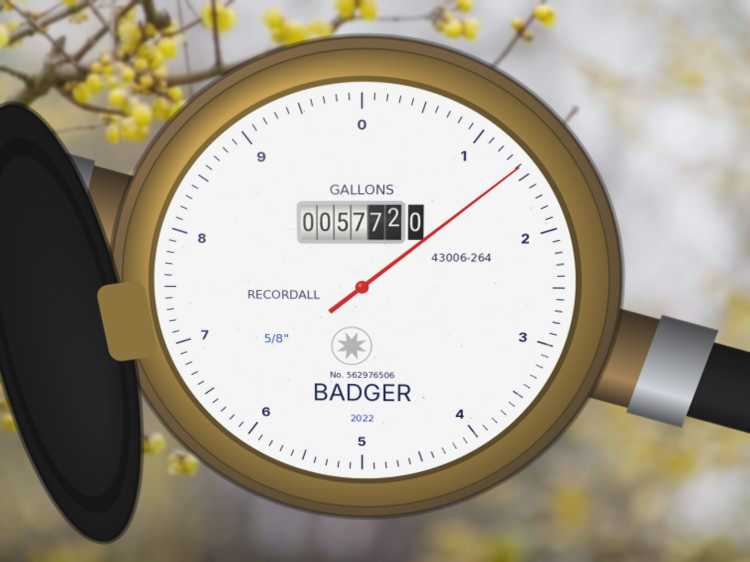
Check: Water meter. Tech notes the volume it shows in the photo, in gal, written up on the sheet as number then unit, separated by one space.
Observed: 57721.4 gal
